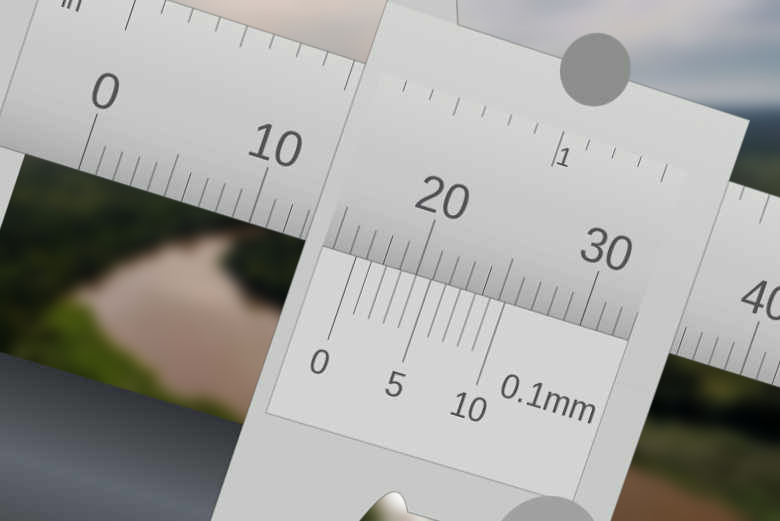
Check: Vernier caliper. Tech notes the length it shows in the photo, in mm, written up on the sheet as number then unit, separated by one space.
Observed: 16.4 mm
